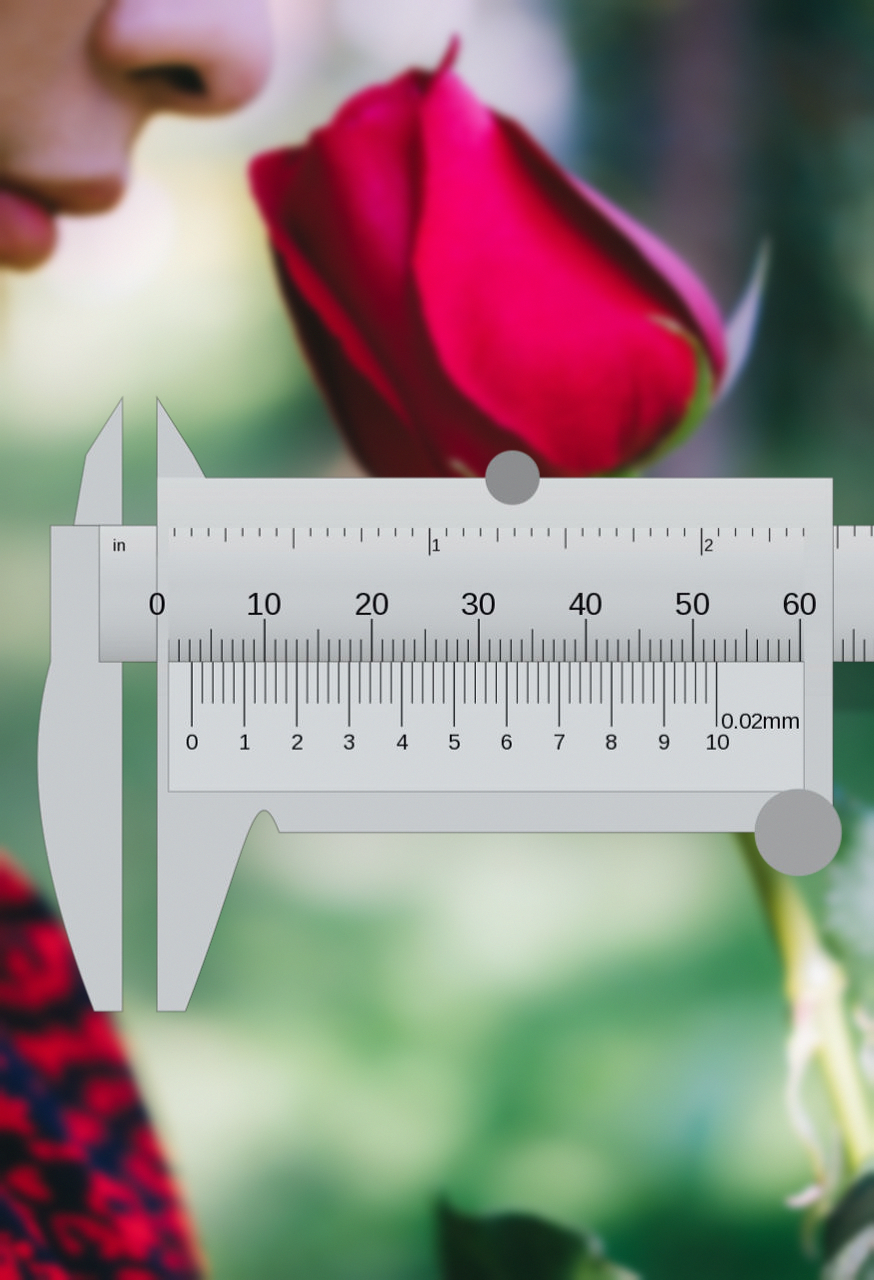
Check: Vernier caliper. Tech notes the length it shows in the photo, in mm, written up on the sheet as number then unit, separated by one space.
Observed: 3.2 mm
